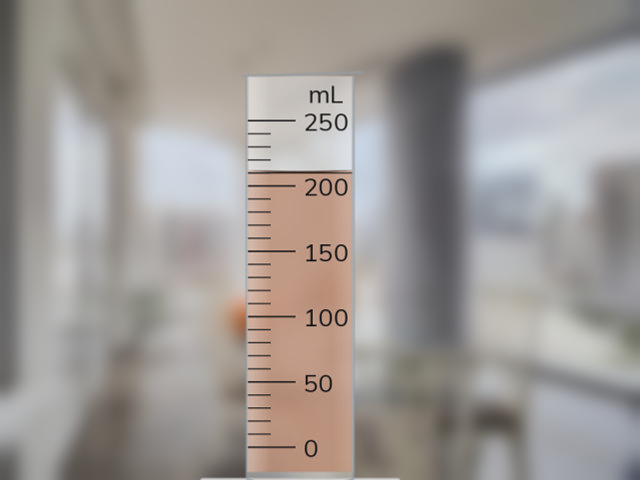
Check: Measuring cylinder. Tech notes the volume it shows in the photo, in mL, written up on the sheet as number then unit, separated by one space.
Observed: 210 mL
